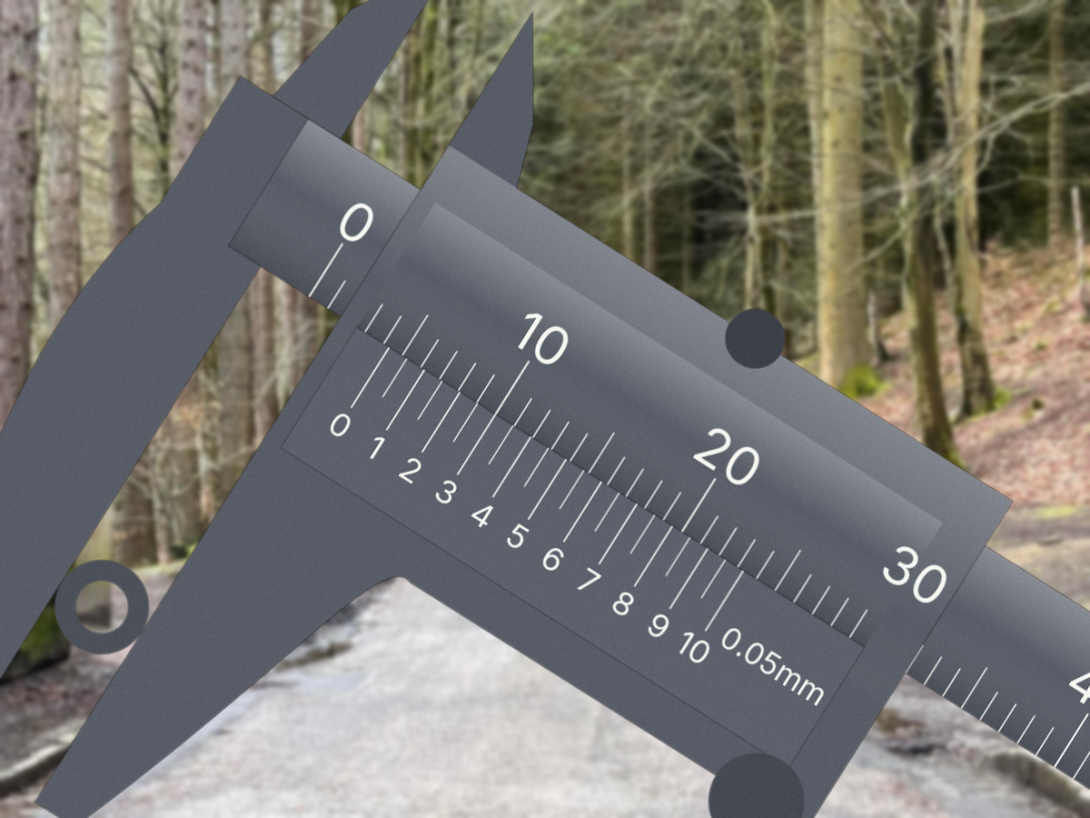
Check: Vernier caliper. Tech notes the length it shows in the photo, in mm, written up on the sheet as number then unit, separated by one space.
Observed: 4.30 mm
